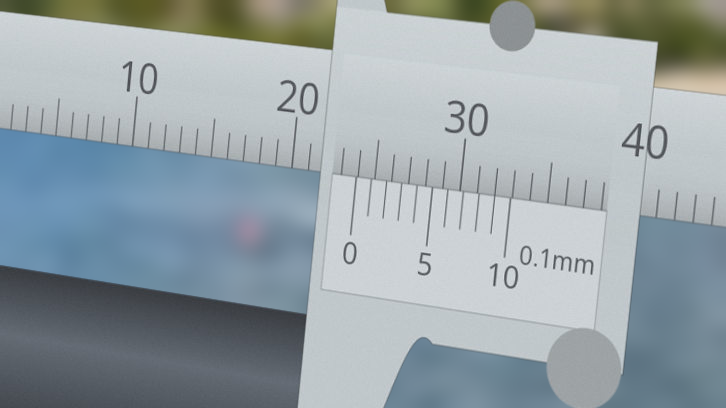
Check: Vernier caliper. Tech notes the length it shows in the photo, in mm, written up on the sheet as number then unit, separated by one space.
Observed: 23.9 mm
